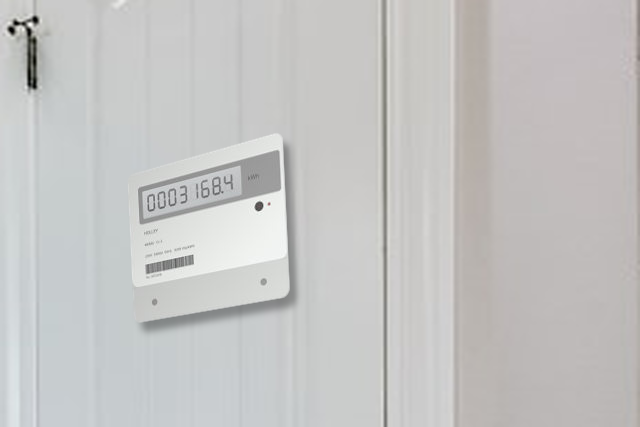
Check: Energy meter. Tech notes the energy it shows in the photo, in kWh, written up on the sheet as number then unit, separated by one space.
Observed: 3168.4 kWh
